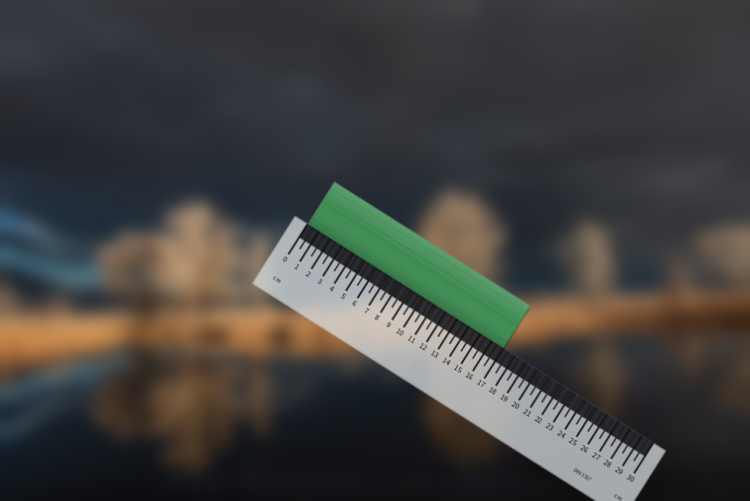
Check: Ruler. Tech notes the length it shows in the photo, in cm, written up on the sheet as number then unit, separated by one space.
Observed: 17 cm
